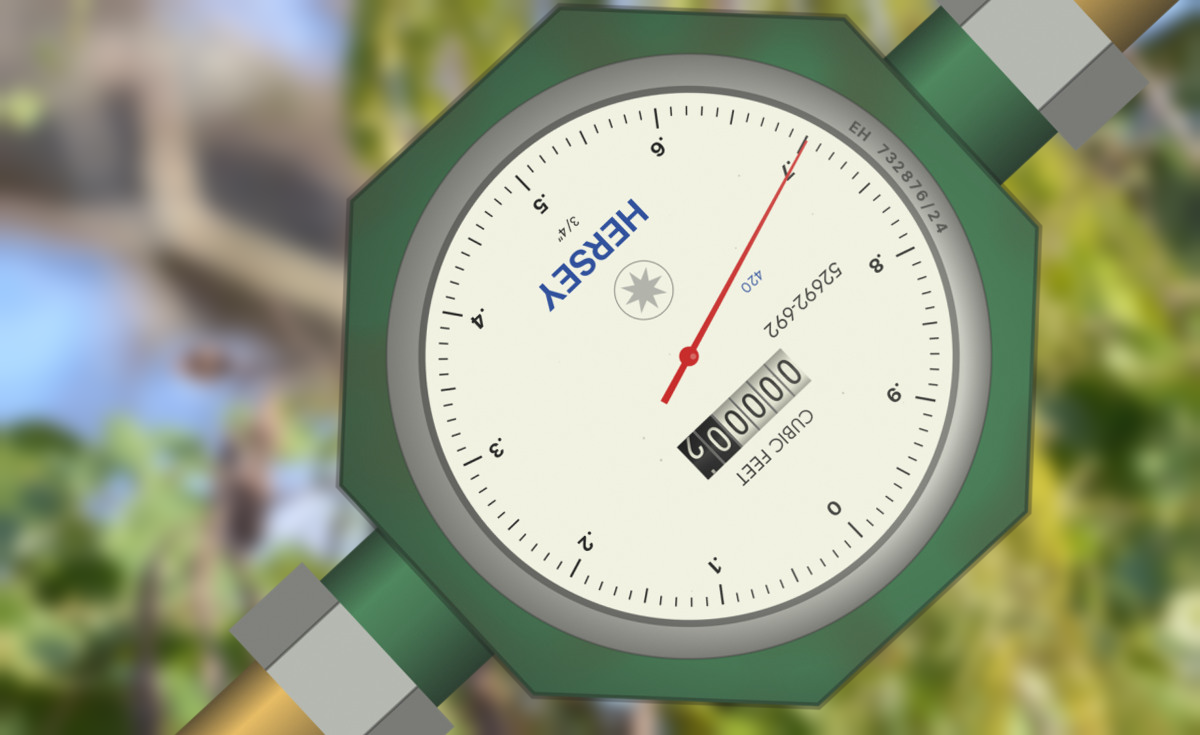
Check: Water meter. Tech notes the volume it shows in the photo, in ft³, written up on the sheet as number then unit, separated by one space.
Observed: 1.70 ft³
